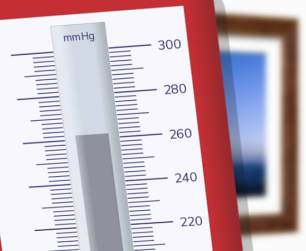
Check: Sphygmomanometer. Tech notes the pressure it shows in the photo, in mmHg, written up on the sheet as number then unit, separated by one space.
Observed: 262 mmHg
